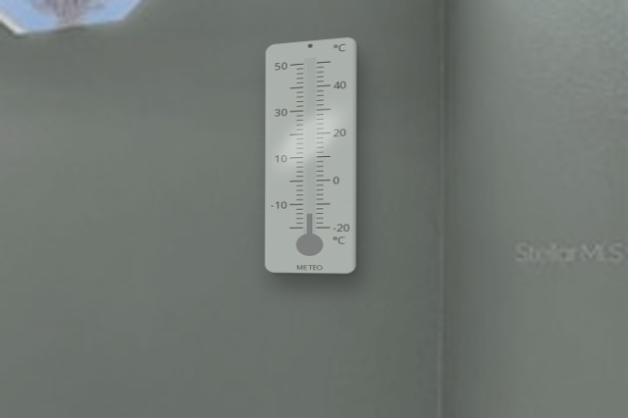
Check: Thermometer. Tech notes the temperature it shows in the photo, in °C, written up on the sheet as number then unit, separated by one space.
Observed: -14 °C
